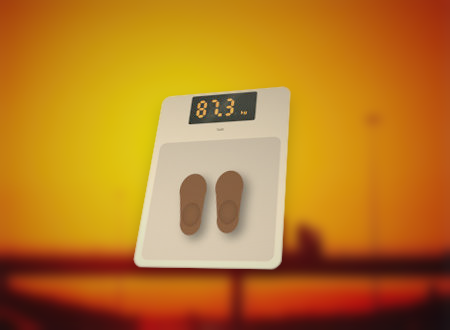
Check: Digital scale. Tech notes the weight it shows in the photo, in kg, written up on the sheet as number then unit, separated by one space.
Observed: 87.3 kg
